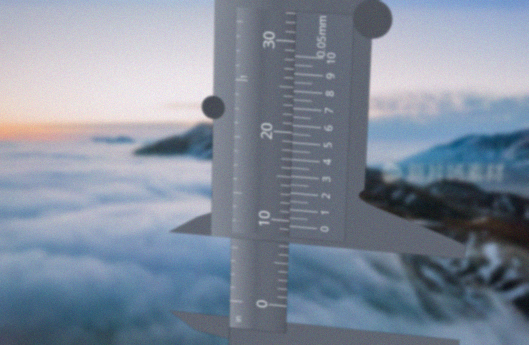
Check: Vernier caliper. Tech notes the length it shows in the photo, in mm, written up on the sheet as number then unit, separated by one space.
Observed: 9.4 mm
